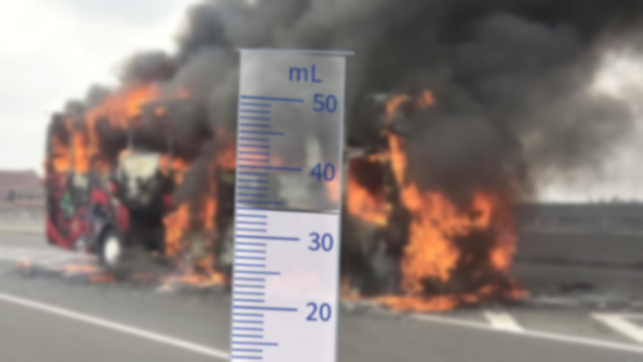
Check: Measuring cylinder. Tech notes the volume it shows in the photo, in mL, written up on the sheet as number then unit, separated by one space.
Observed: 34 mL
